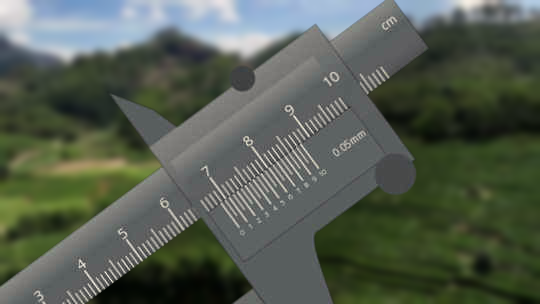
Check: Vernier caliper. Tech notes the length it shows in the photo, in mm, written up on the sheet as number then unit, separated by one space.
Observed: 68.8 mm
